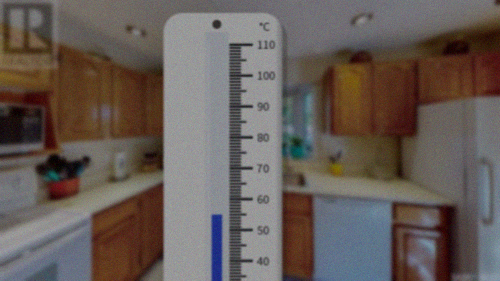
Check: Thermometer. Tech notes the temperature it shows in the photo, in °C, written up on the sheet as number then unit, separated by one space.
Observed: 55 °C
